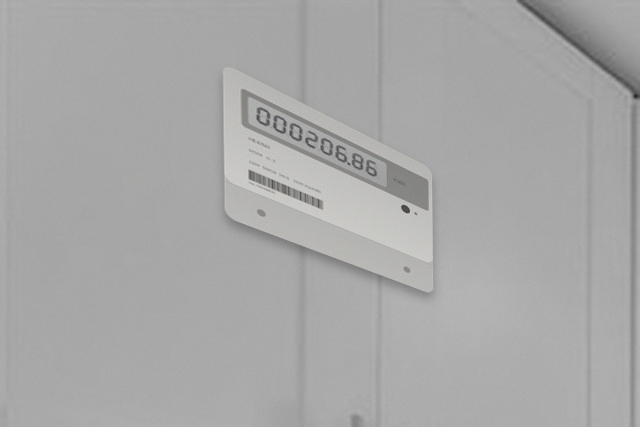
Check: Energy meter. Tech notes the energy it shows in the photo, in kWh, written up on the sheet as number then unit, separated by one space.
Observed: 206.86 kWh
